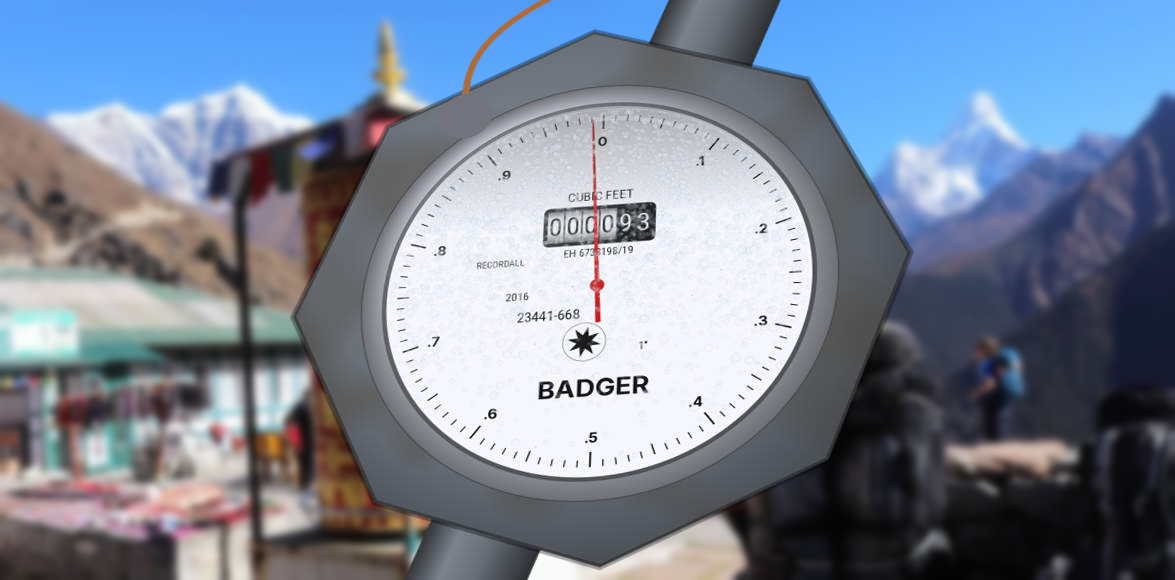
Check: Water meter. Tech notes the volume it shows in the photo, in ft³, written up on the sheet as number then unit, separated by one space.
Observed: 92.99 ft³
